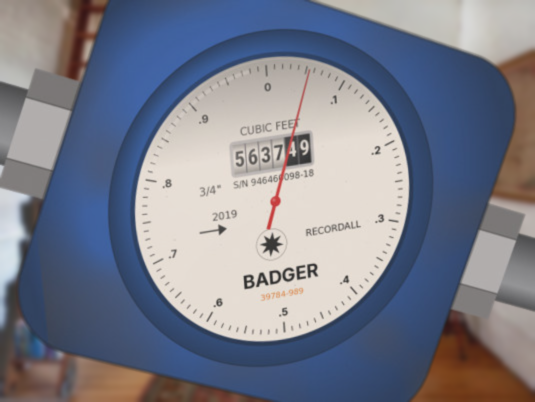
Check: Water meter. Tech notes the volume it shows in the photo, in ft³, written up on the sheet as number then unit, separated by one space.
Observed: 563749.05 ft³
